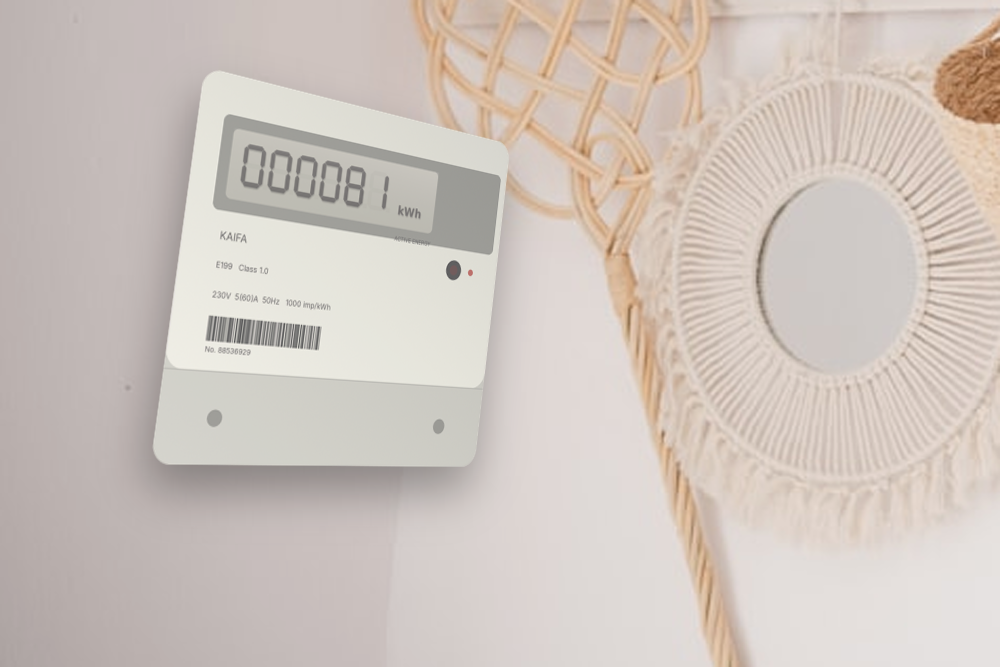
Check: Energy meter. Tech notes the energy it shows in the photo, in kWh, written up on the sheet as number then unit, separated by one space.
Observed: 81 kWh
